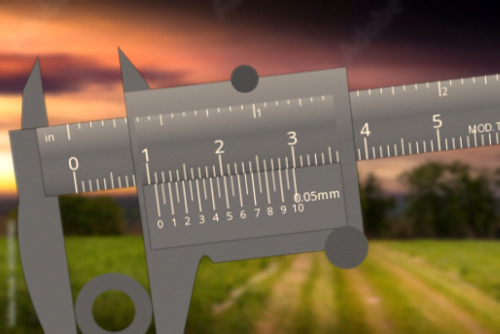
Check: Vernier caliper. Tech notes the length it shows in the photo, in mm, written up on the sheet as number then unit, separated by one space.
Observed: 10.8 mm
